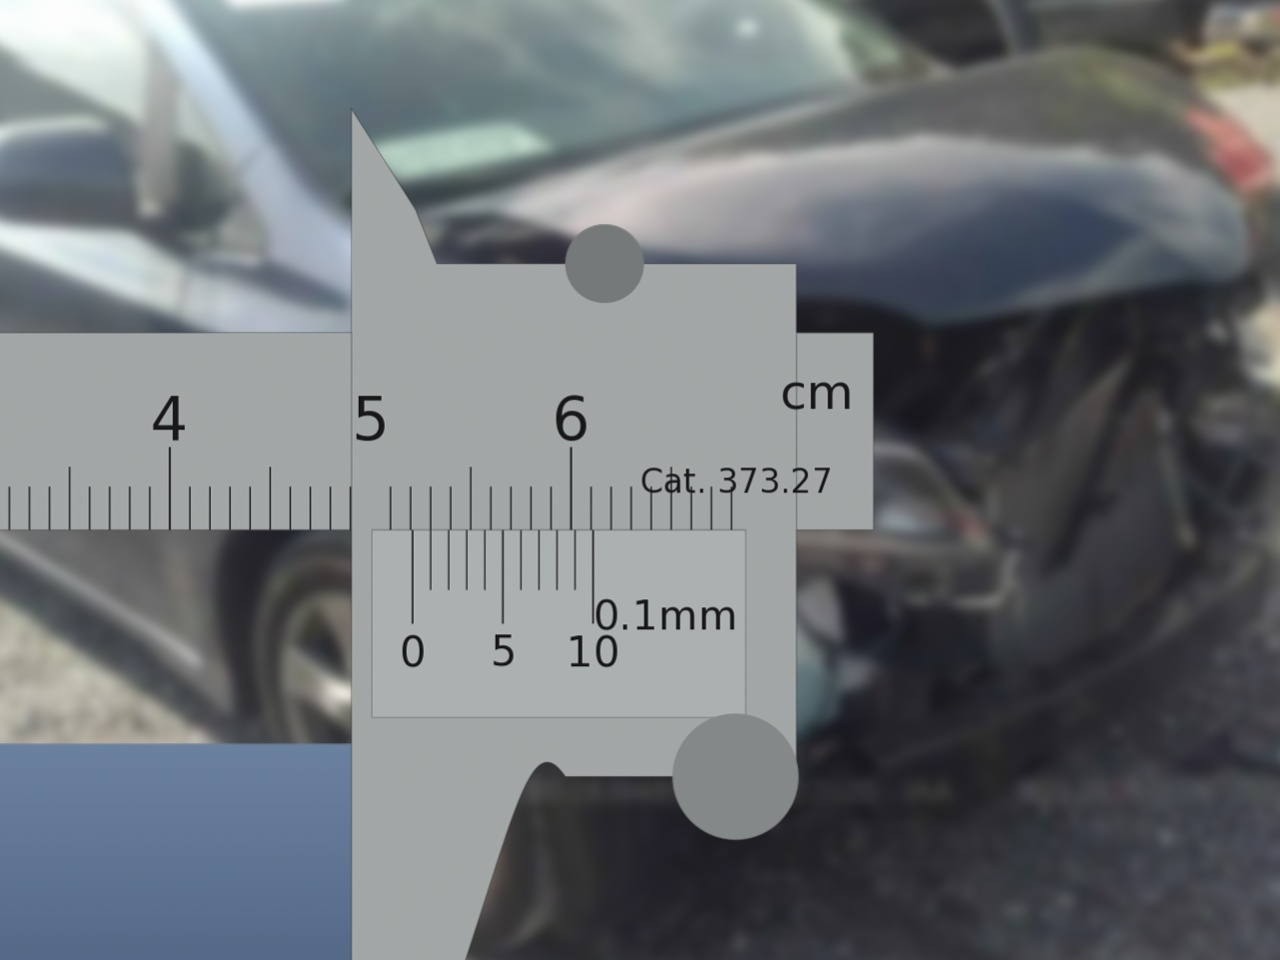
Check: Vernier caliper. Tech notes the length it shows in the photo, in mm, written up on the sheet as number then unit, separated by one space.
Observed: 52.1 mm
